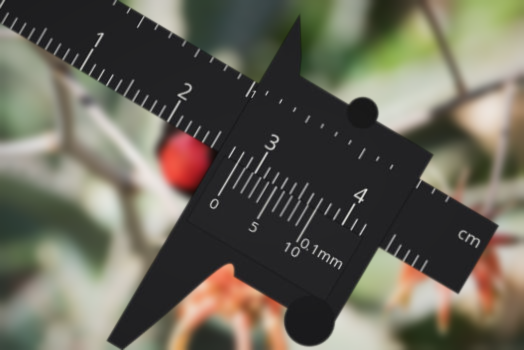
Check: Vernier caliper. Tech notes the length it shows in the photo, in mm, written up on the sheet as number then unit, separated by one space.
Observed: 28.0 mm
